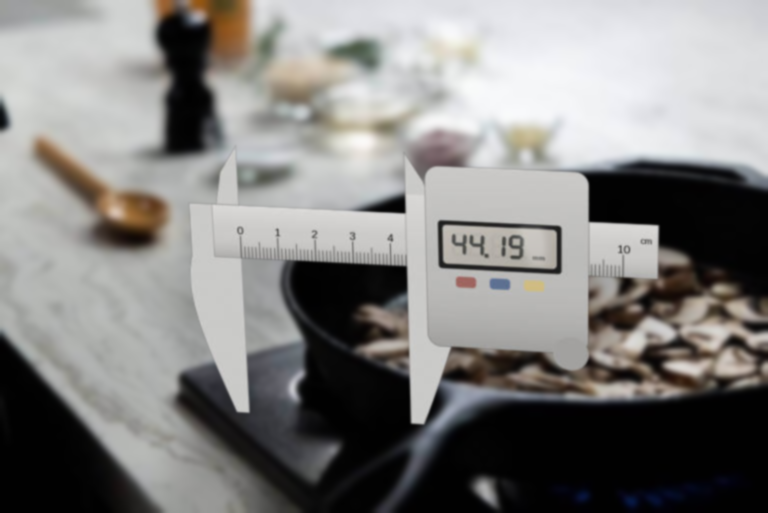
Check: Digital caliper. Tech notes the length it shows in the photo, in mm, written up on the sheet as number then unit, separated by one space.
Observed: 44.19 mm
